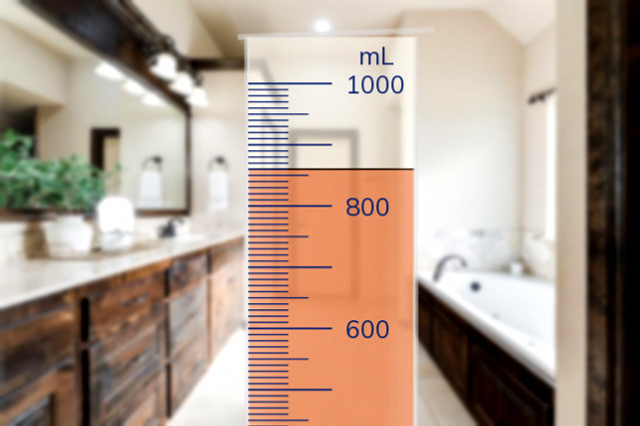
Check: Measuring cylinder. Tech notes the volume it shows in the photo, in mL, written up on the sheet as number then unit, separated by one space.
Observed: 860 mL
